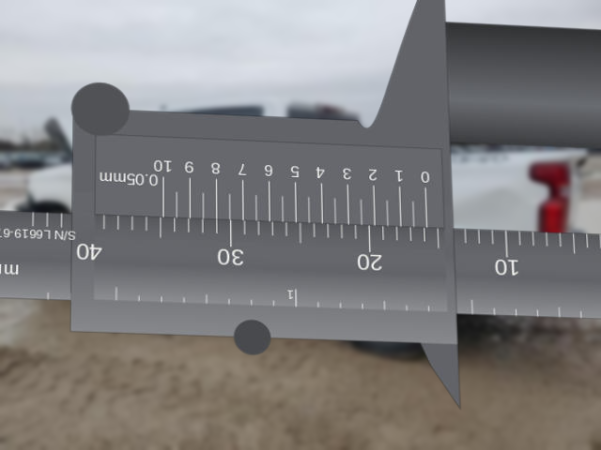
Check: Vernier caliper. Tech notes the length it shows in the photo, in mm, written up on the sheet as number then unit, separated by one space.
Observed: 15.8 mm
